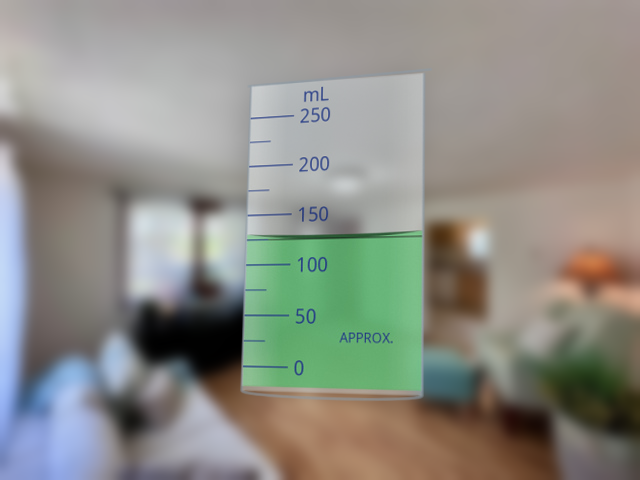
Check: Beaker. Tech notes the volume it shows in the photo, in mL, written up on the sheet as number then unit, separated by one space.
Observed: 125 mL
